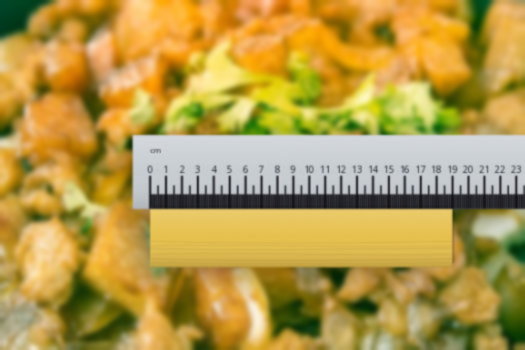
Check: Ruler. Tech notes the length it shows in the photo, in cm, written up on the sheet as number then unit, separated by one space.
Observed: 19 cm
